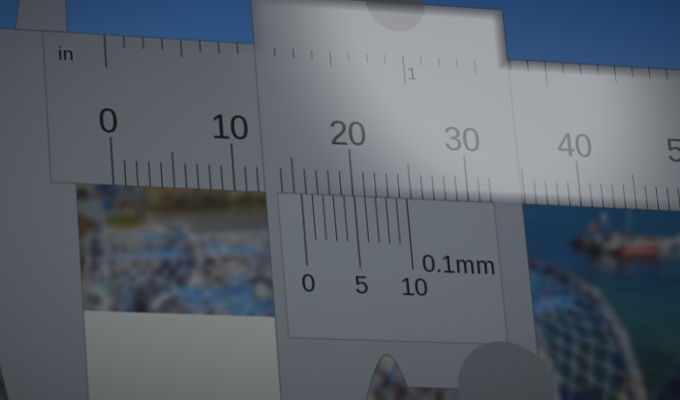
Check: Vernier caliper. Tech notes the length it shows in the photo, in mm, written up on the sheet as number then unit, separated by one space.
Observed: 15.6 mm
